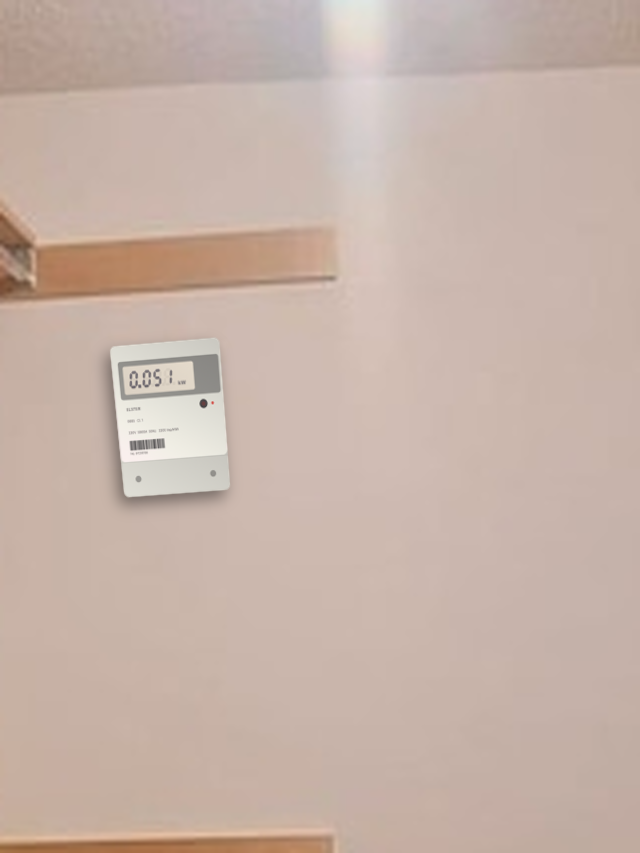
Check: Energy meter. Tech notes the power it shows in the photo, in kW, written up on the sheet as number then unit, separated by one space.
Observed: 0.051 kW
